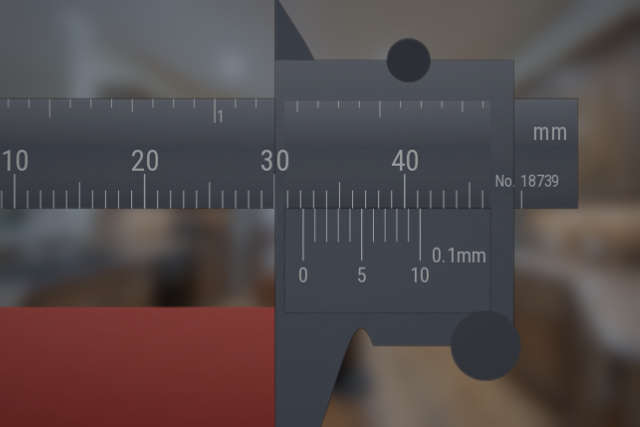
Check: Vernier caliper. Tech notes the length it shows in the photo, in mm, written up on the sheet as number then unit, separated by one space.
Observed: 32.2 mm
